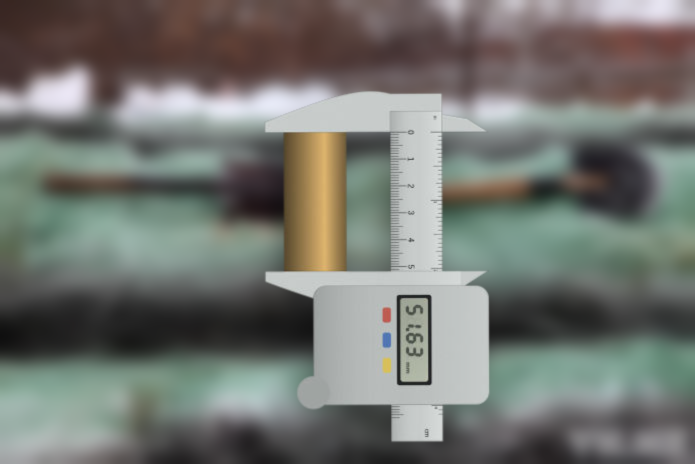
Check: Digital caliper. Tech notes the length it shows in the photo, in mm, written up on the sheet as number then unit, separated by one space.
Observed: 51.63 mm
